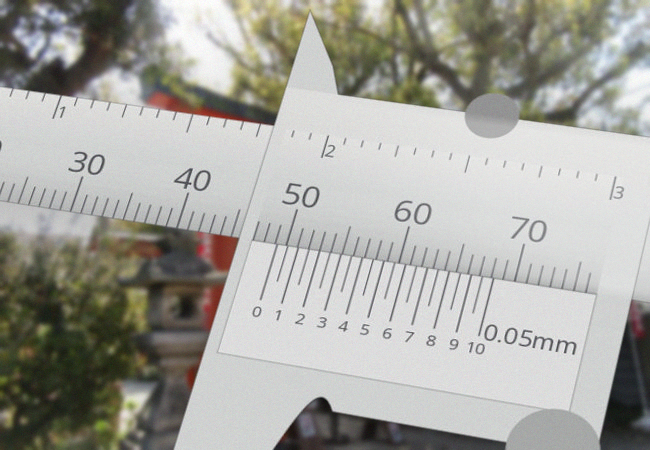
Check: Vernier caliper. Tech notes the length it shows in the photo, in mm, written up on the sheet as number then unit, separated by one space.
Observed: 49.2 mm
